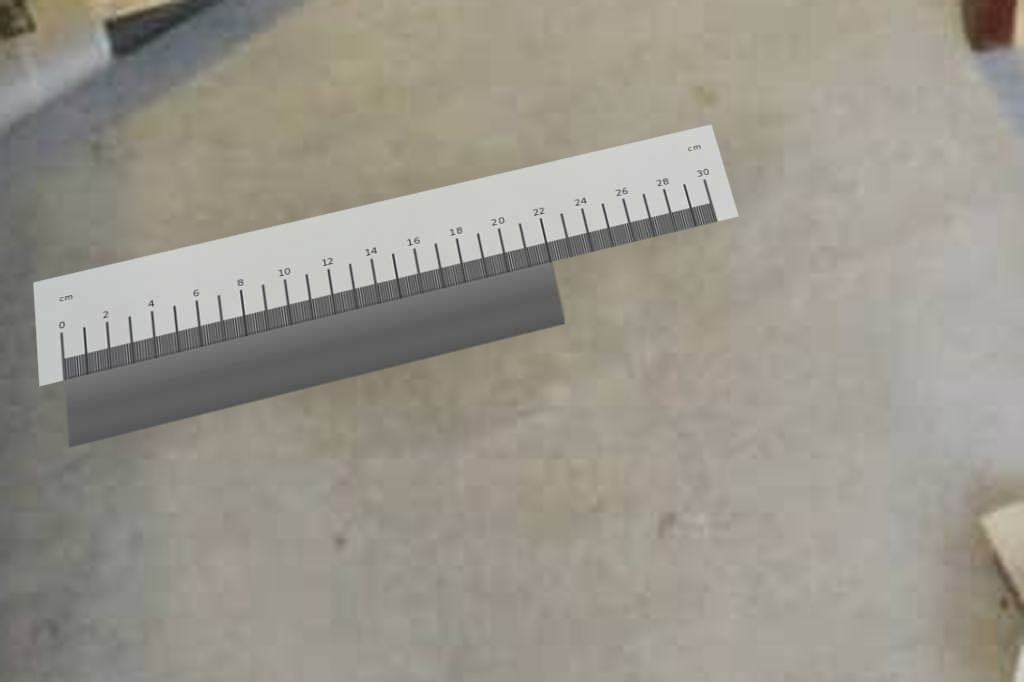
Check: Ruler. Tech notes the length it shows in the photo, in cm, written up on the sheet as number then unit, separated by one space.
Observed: 22 cm
